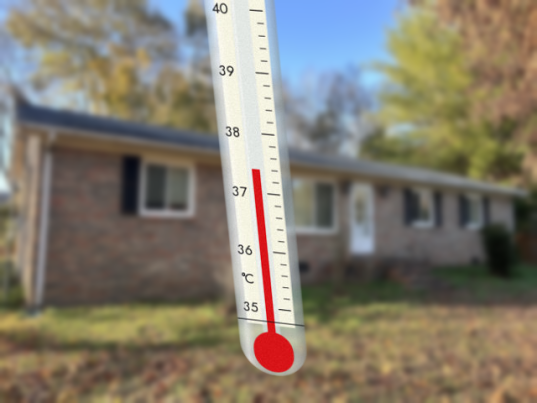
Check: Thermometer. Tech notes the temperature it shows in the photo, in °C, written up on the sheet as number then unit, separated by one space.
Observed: 37.4 °C
